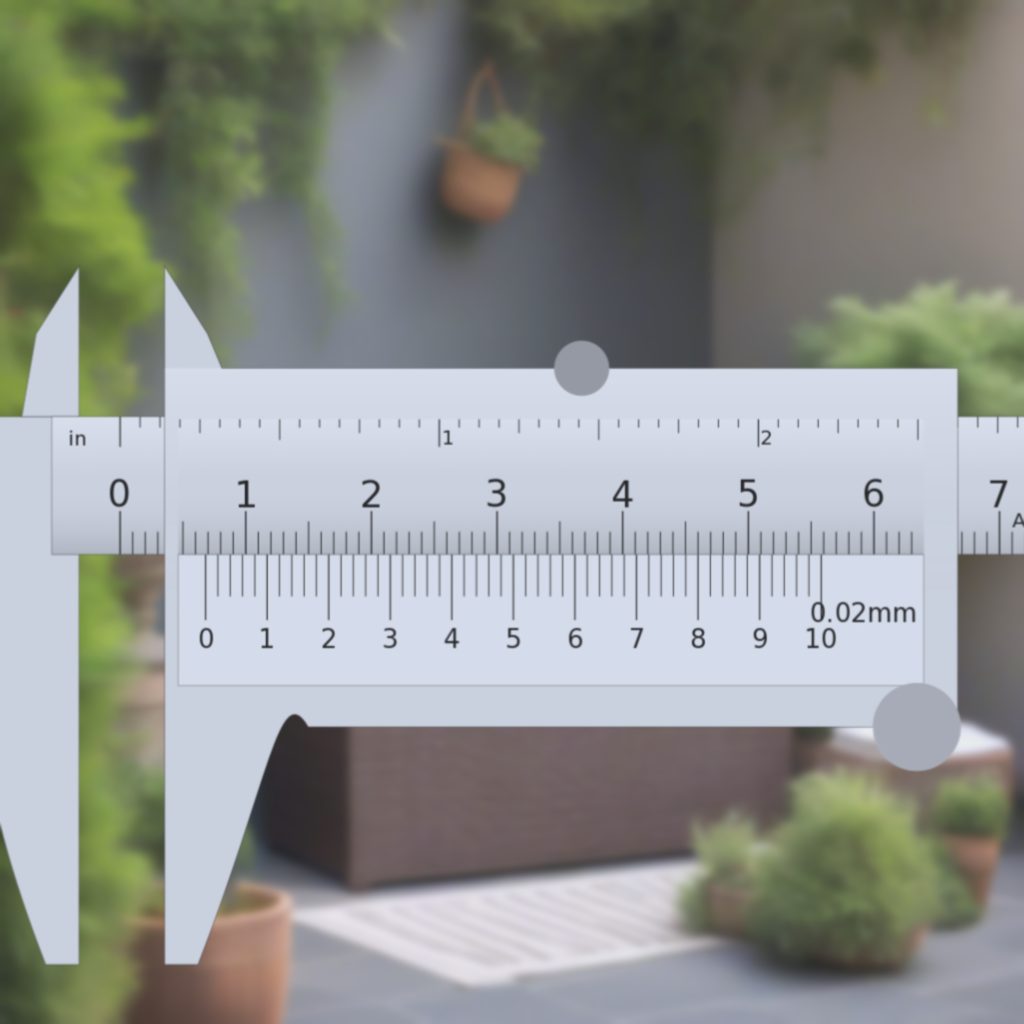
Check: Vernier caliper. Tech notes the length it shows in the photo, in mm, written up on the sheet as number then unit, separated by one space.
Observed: 6.8 mm
